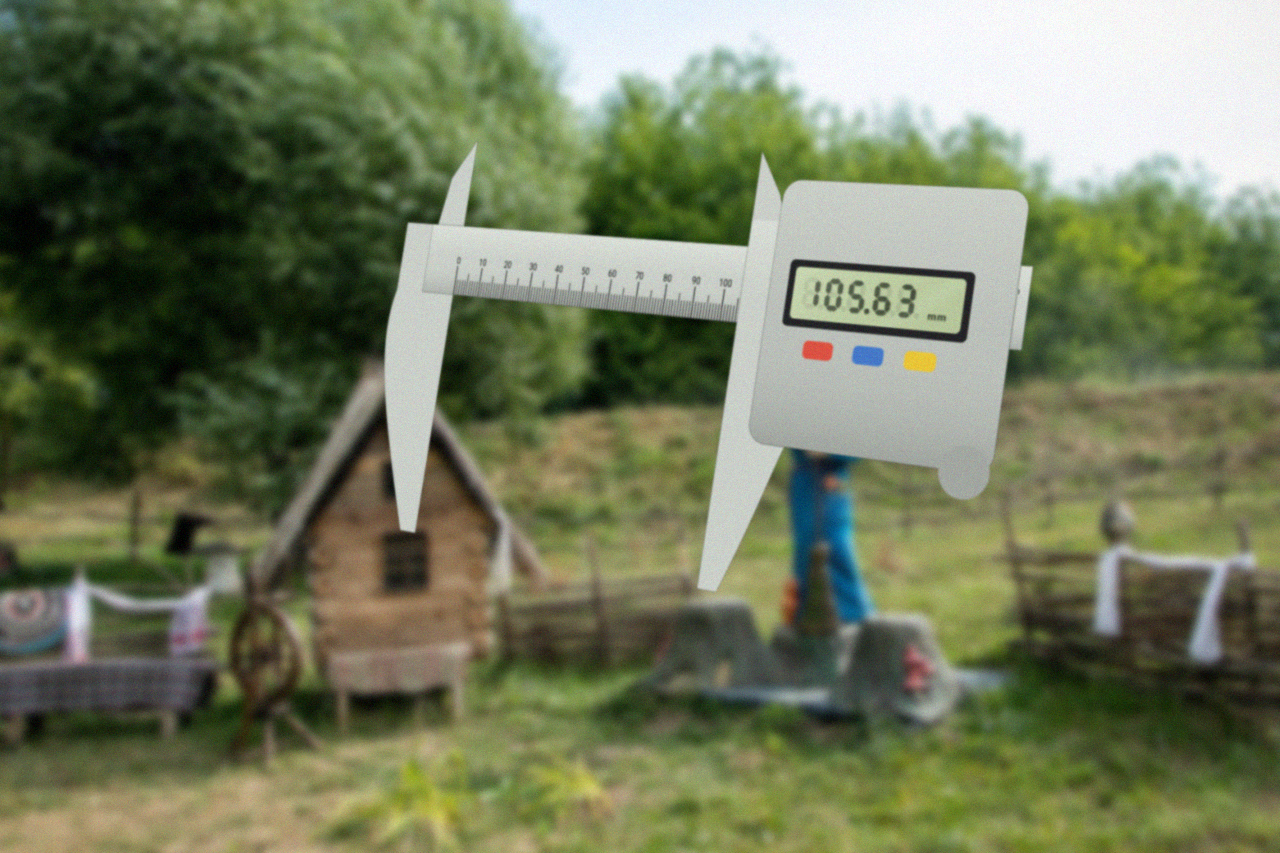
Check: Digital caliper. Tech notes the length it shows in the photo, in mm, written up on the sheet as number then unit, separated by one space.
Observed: 105.63 mm
